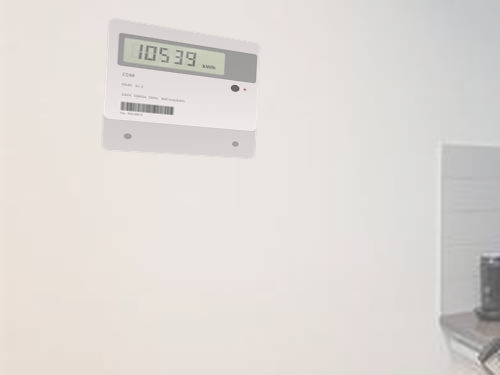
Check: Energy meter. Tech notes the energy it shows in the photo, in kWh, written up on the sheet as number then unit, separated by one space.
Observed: 10539 kWh
